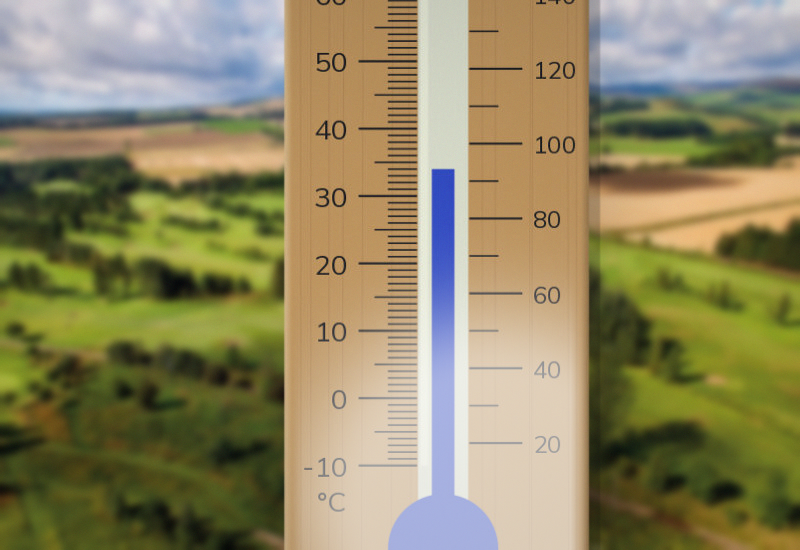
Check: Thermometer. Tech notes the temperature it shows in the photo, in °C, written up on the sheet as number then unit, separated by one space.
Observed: 34 °C
